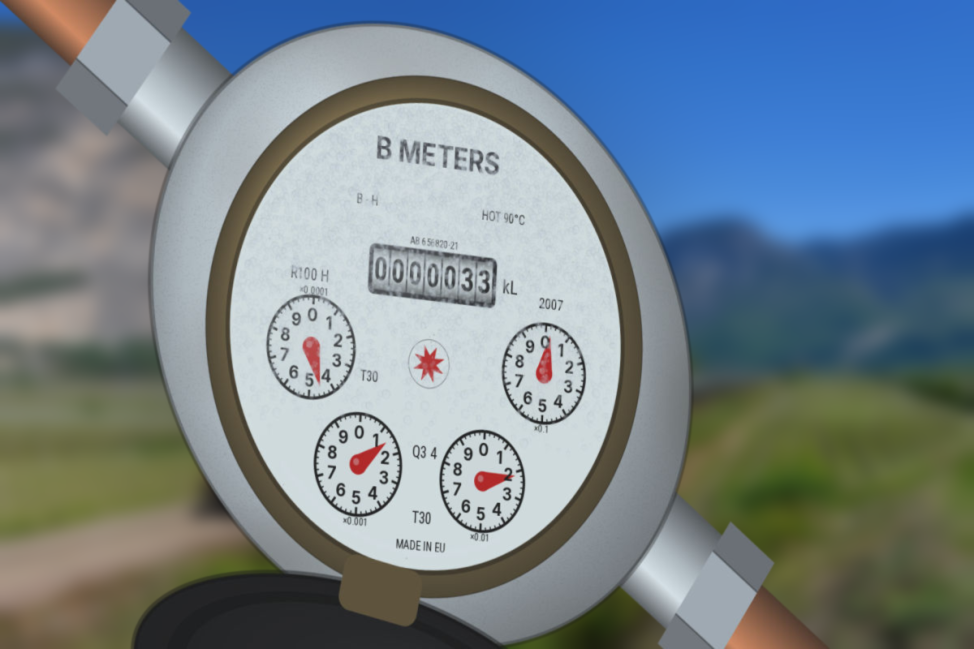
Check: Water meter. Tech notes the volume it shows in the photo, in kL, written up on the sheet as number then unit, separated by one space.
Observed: 33.0214 kL
